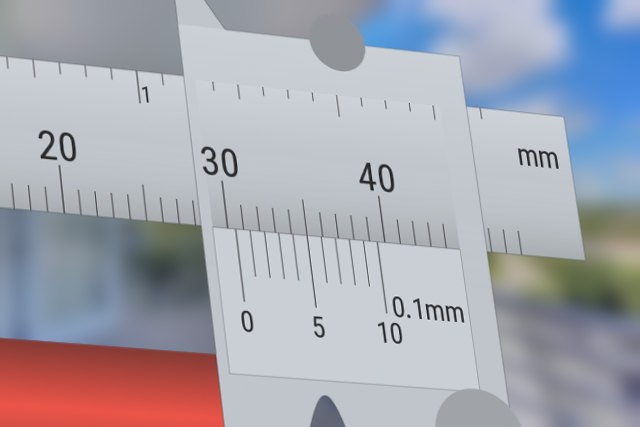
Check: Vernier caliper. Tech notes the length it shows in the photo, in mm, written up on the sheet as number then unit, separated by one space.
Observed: 30.5 mm
